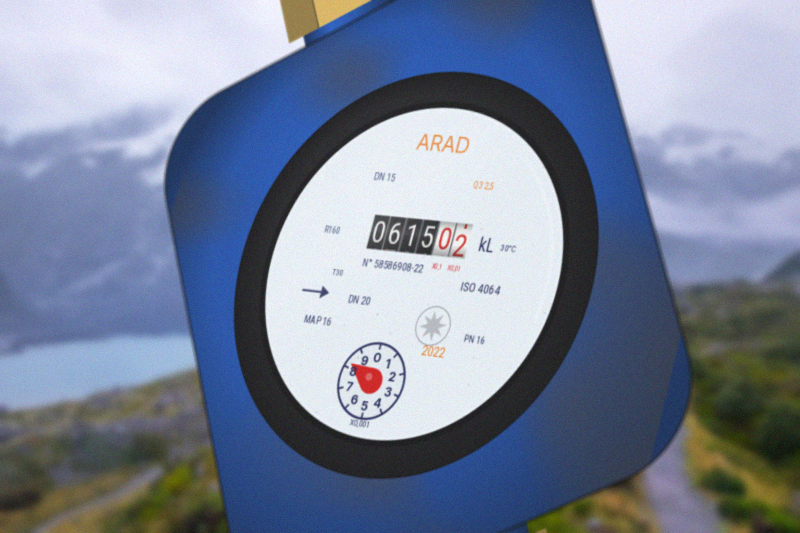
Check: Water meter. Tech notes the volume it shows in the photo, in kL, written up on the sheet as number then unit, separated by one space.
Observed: 615.018 kL
